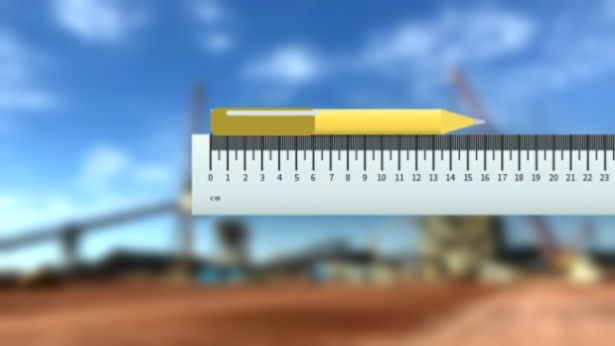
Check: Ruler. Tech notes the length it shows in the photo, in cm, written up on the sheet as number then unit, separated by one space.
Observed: 16 cm
